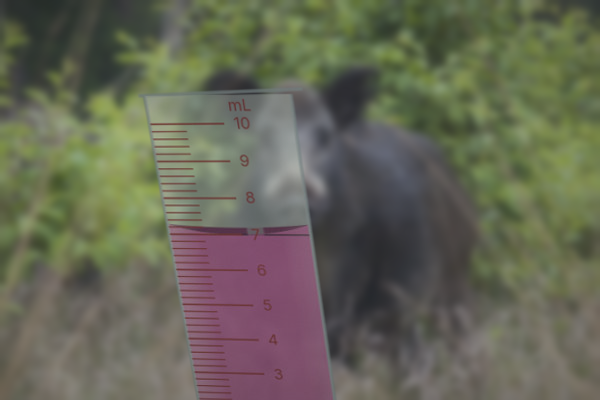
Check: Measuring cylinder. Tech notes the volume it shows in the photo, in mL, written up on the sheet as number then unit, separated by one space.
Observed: 7 mL
